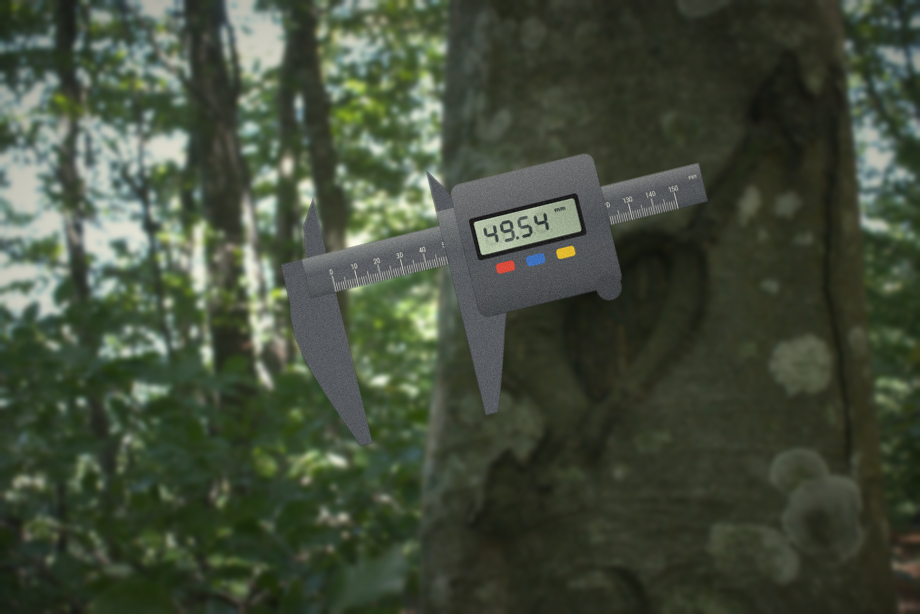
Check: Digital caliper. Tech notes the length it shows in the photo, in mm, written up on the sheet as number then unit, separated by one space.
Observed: 49.54 mm
